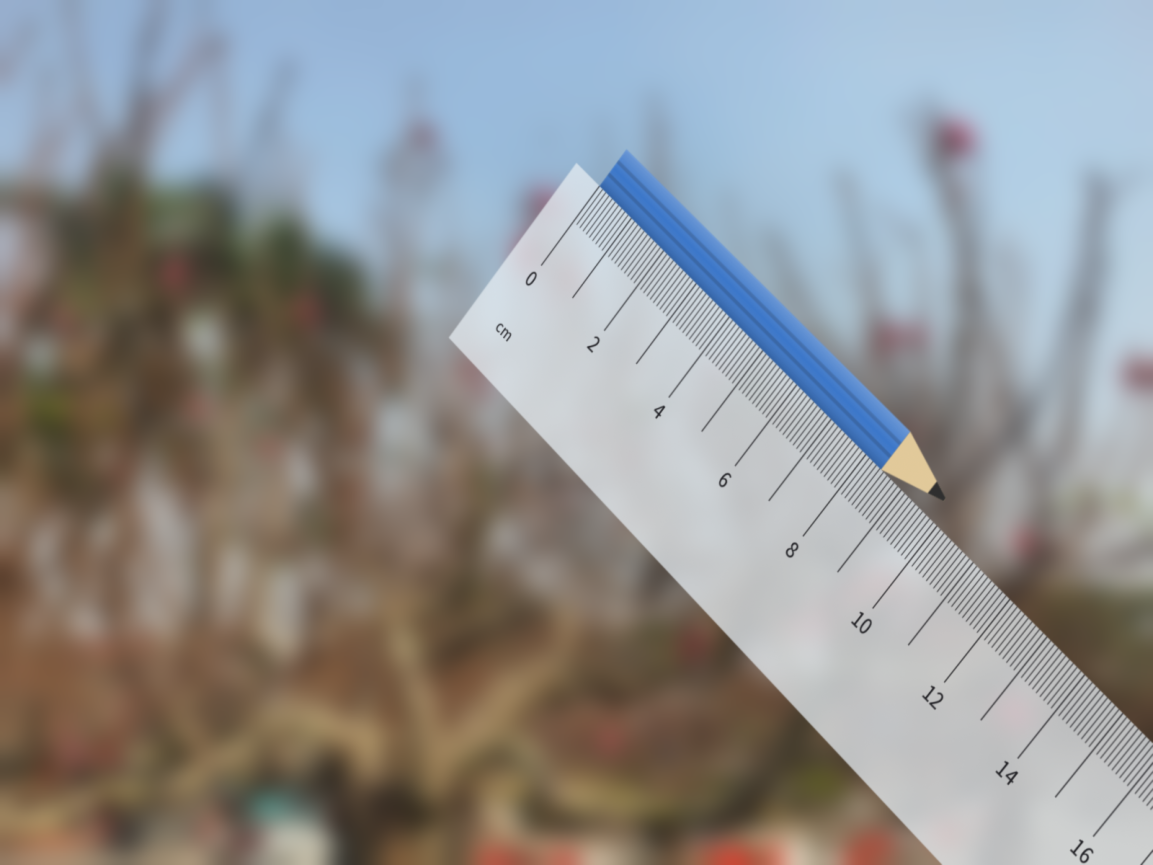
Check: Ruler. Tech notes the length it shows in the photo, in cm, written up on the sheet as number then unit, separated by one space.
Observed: 9.8 cm
